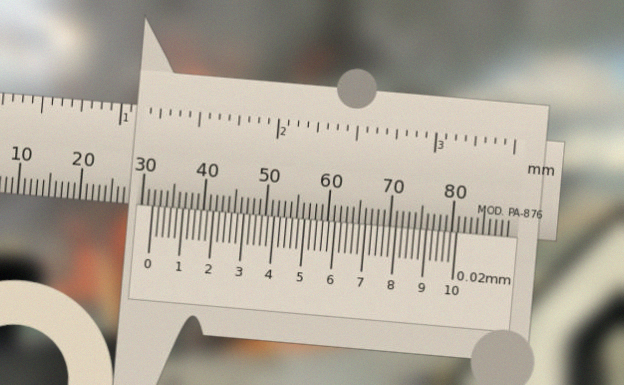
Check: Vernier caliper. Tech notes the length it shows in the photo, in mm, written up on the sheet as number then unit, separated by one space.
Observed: 31.8 mm
